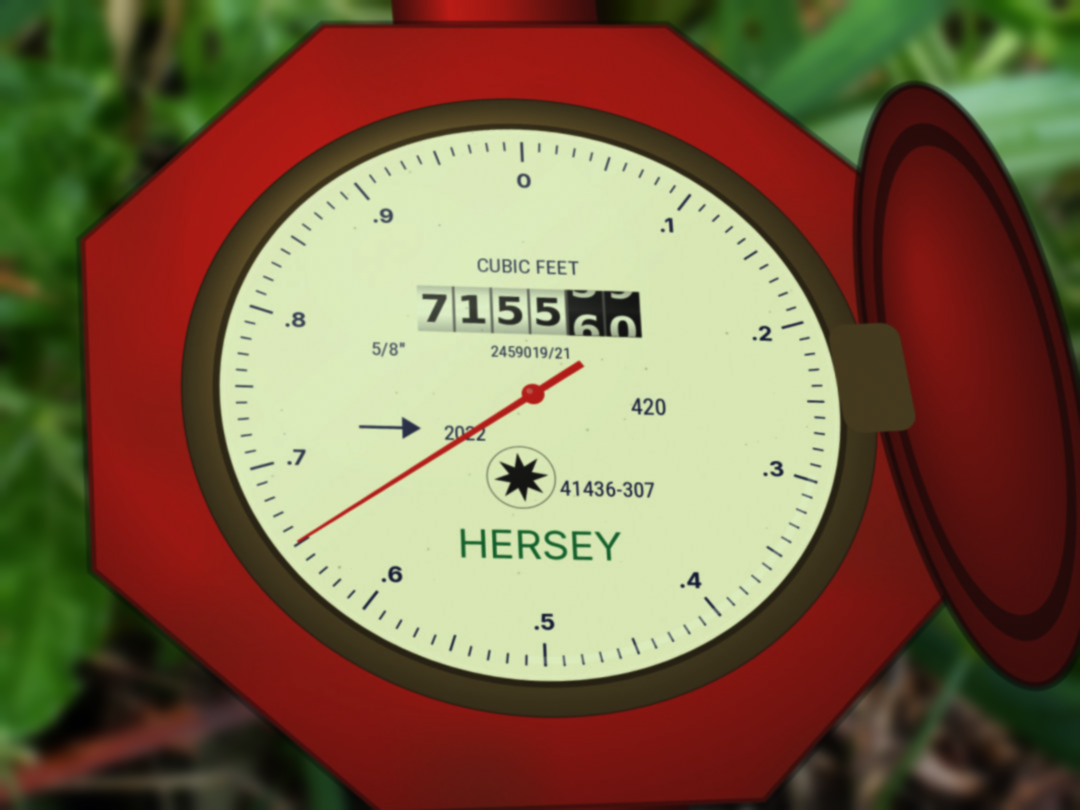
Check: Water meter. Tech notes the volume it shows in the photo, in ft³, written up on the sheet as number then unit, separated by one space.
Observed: 715559.65 ft³
